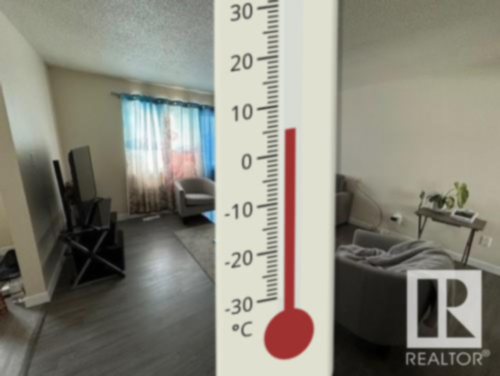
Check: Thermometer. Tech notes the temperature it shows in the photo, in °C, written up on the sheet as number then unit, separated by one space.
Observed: 5 °C
